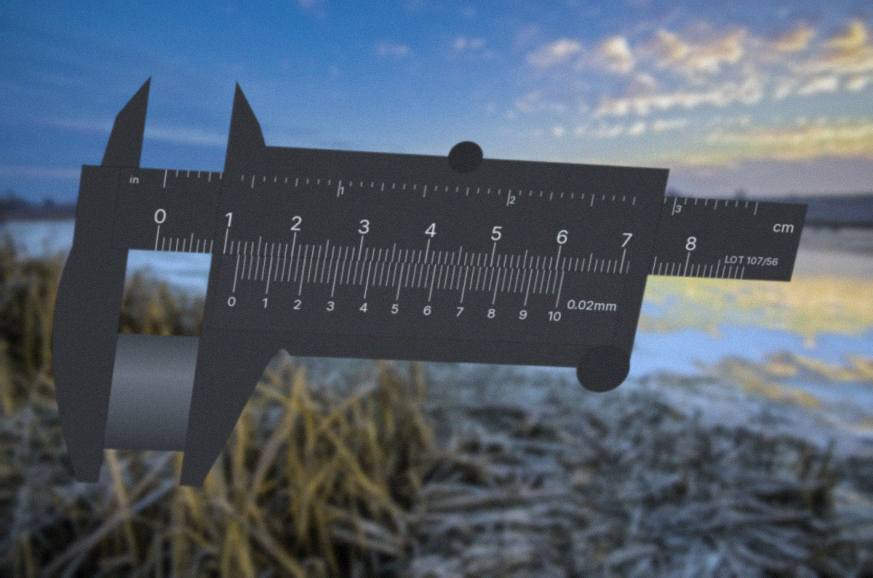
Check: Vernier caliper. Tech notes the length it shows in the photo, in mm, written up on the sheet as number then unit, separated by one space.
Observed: 12.2 mm
